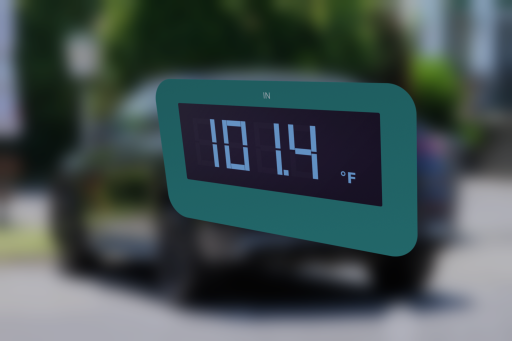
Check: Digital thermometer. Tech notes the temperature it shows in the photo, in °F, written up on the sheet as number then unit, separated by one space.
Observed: 101.4 °F
